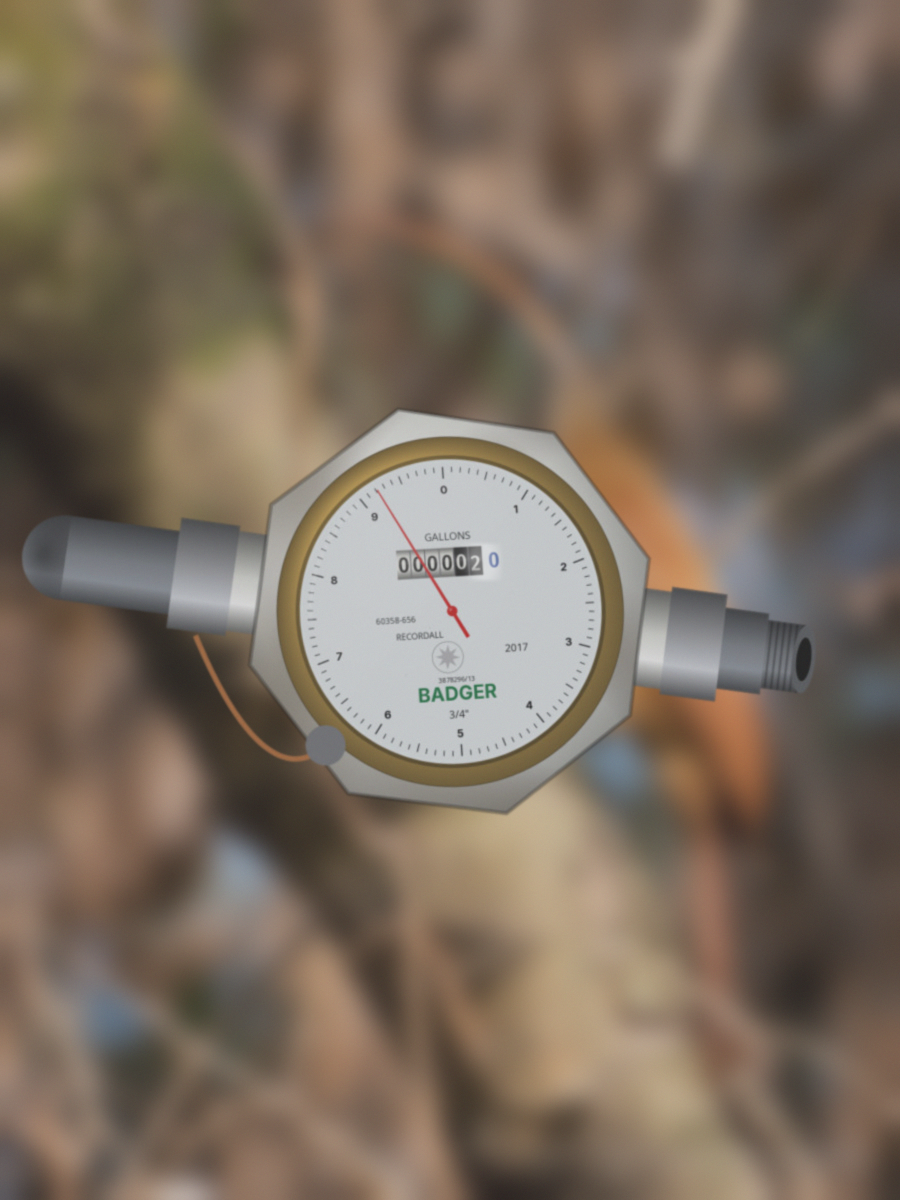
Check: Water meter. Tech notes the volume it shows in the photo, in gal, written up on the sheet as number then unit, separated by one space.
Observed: 19.2 gal
